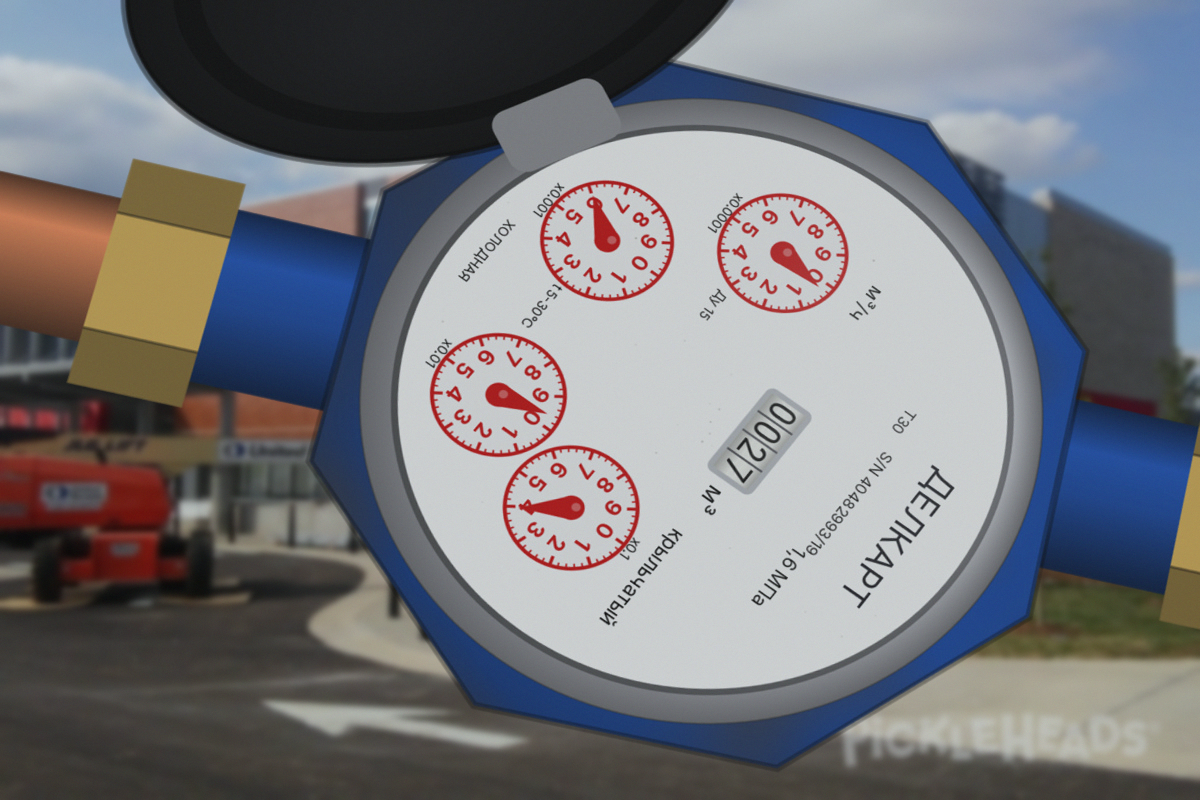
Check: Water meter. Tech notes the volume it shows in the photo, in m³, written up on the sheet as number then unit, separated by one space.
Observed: 27.3960 m³
